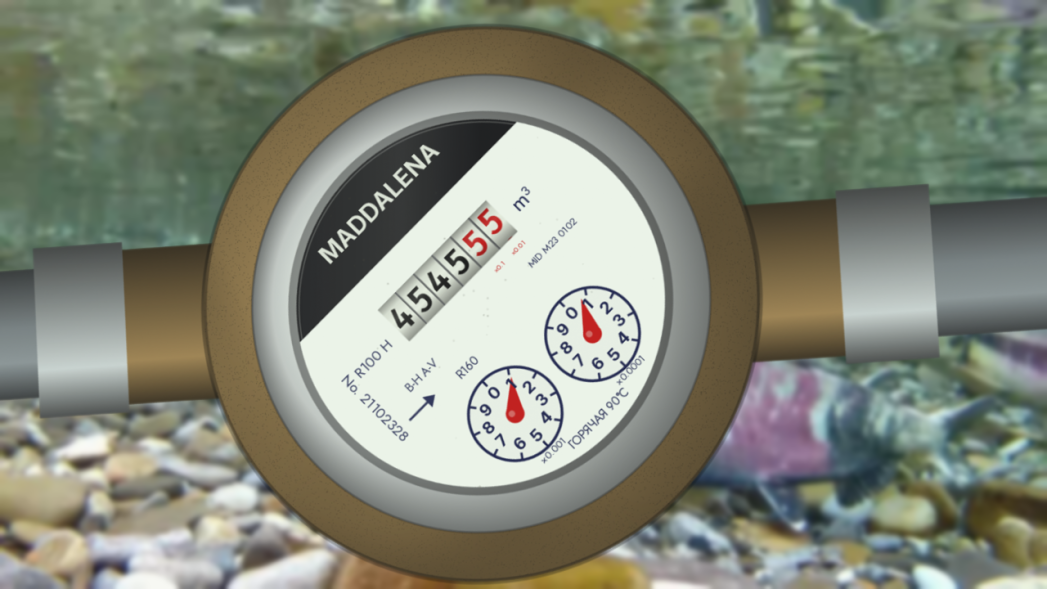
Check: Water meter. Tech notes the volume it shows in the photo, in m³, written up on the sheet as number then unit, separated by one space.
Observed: 4545.5510 m³
